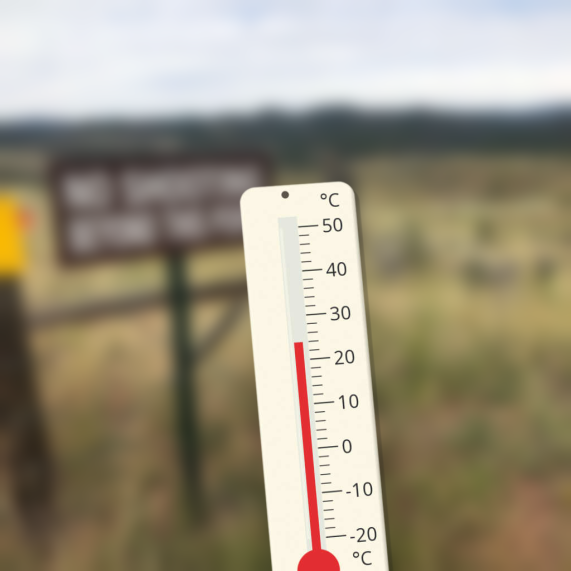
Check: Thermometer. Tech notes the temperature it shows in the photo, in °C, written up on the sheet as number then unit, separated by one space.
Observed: 24 °C
